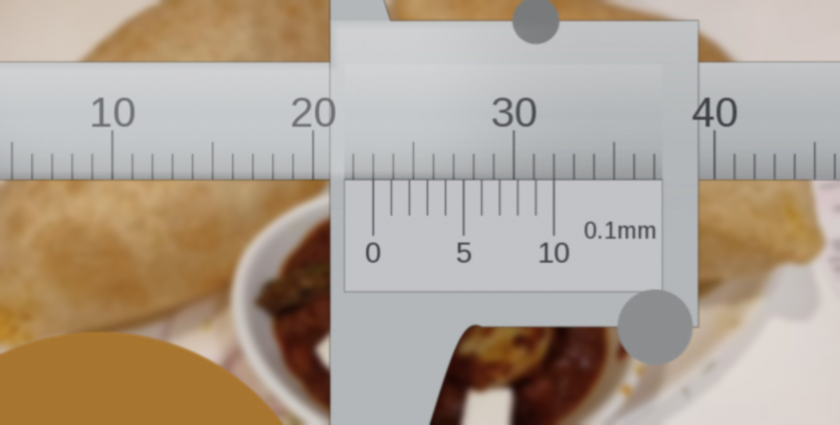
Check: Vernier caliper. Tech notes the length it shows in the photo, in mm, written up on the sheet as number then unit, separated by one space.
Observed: 23.0 mm
